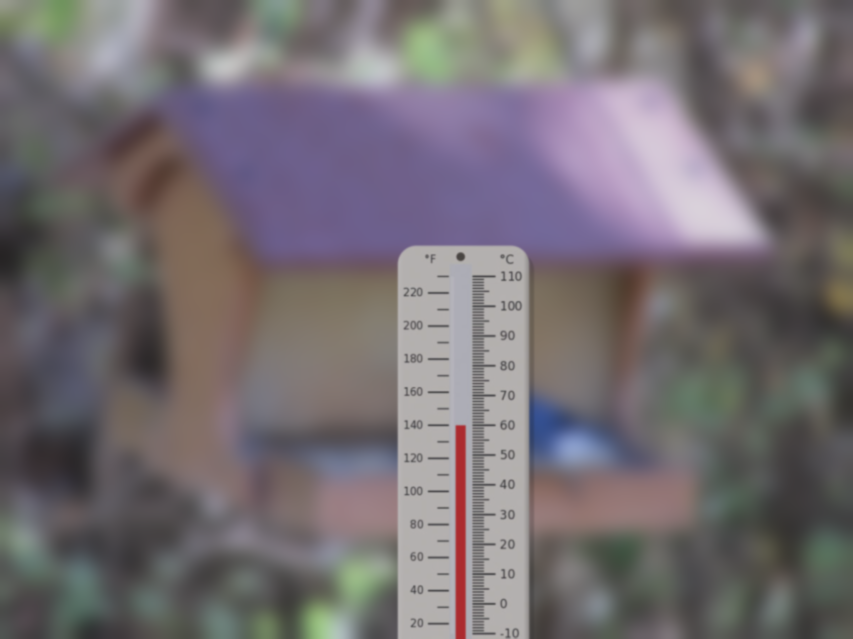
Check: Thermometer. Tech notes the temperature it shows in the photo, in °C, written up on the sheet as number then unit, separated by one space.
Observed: 60 °C
